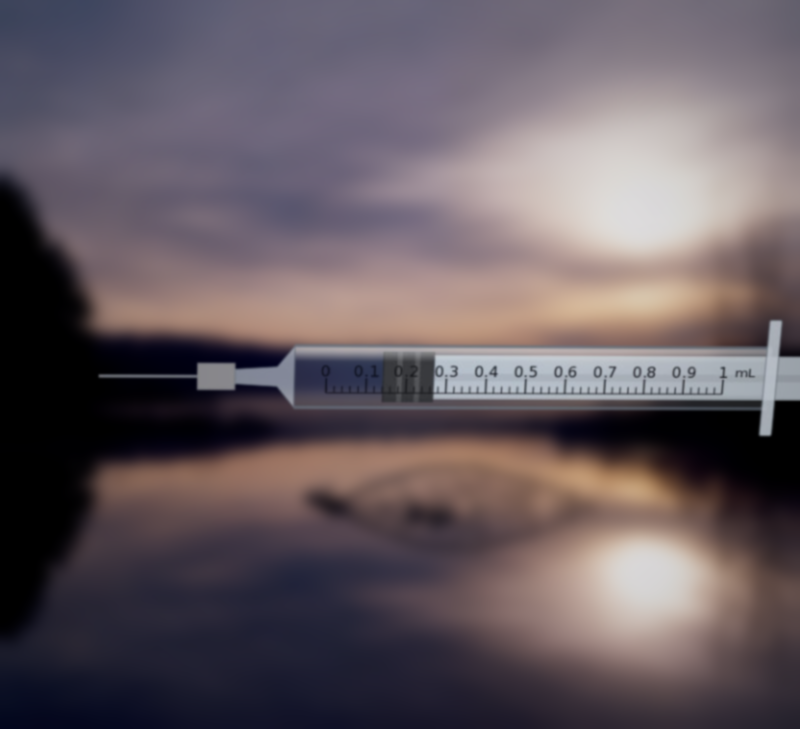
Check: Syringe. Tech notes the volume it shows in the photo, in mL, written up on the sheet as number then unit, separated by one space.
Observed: 0.14 mL
